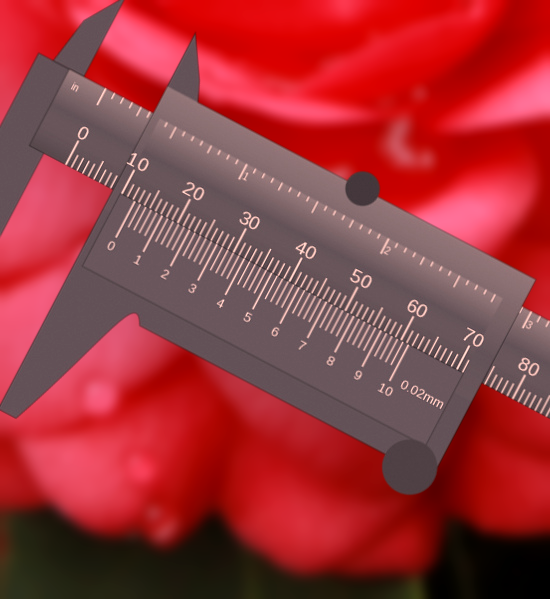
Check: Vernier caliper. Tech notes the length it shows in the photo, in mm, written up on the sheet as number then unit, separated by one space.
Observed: 12.4 mm
